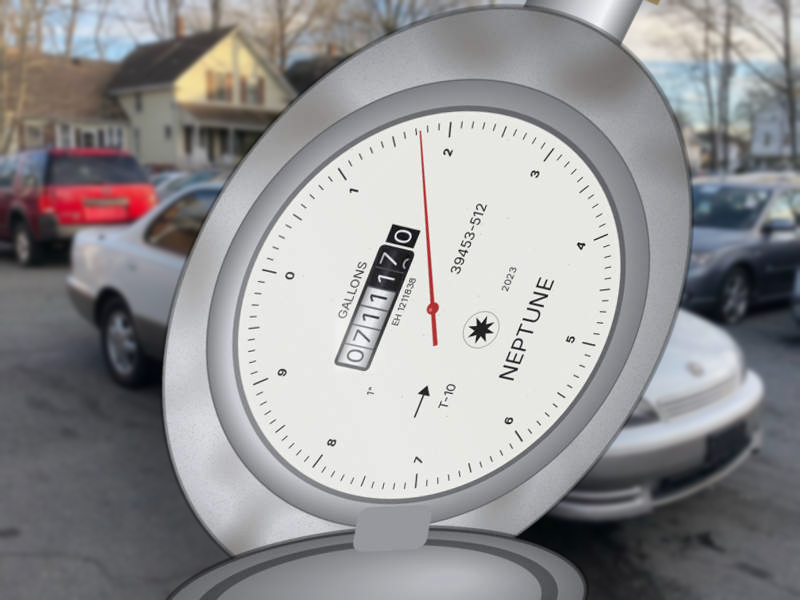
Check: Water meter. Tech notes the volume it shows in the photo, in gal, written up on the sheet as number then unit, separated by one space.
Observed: 711171.7 gal
